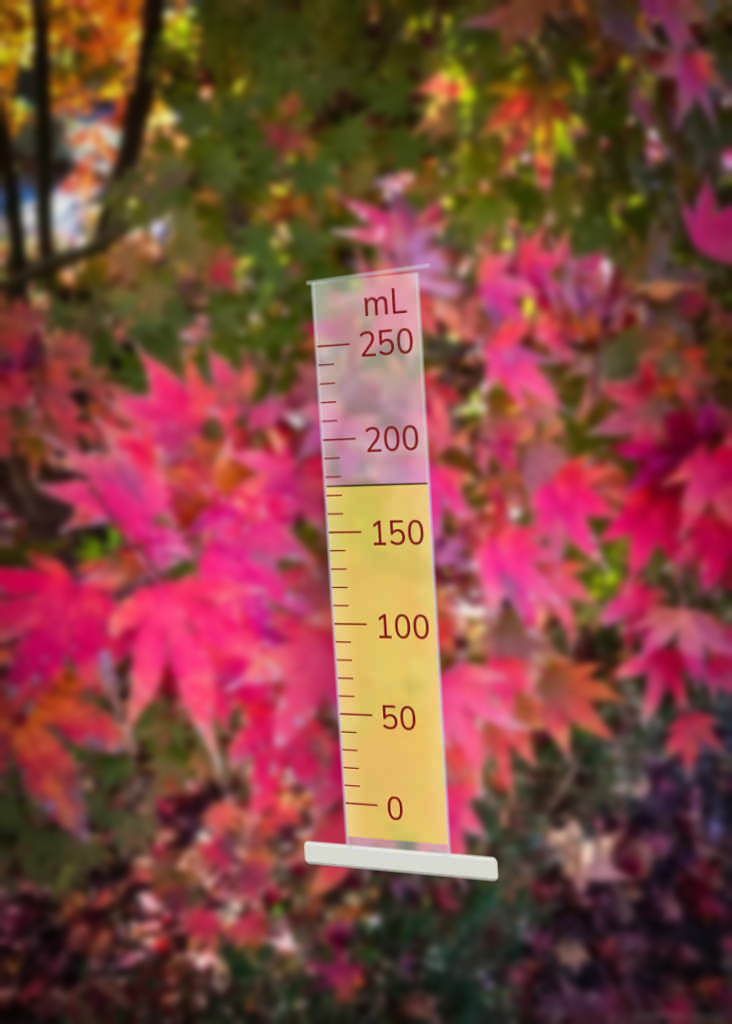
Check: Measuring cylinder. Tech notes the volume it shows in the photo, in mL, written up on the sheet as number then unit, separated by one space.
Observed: 175 mL
